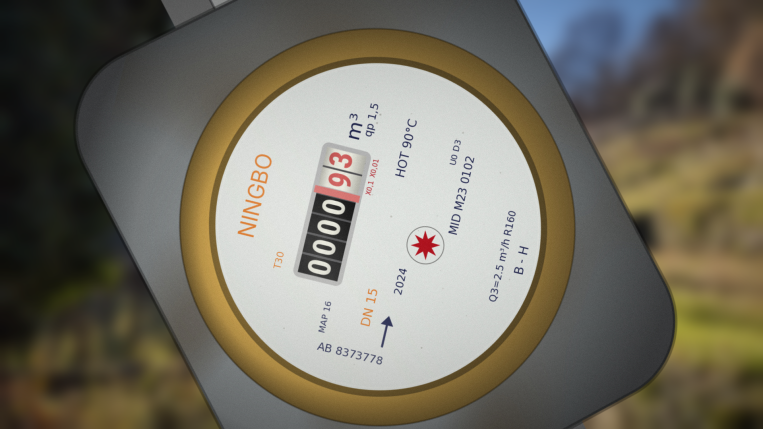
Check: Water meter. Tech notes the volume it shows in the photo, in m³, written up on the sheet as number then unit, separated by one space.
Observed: 0.93 m³
